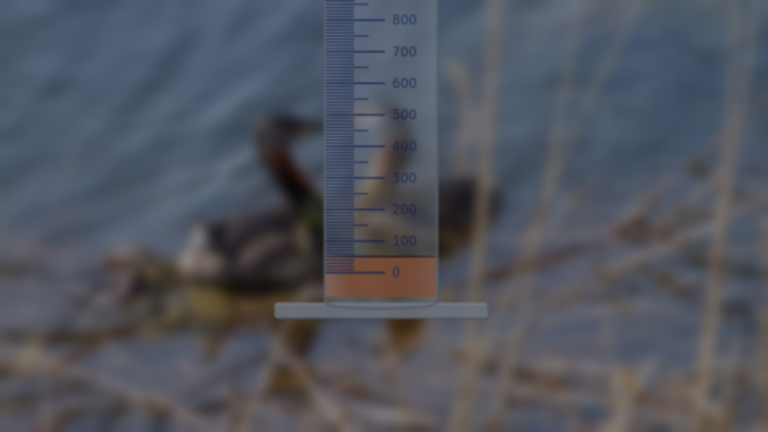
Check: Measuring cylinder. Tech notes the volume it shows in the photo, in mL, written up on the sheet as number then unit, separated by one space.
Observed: 50 mL
